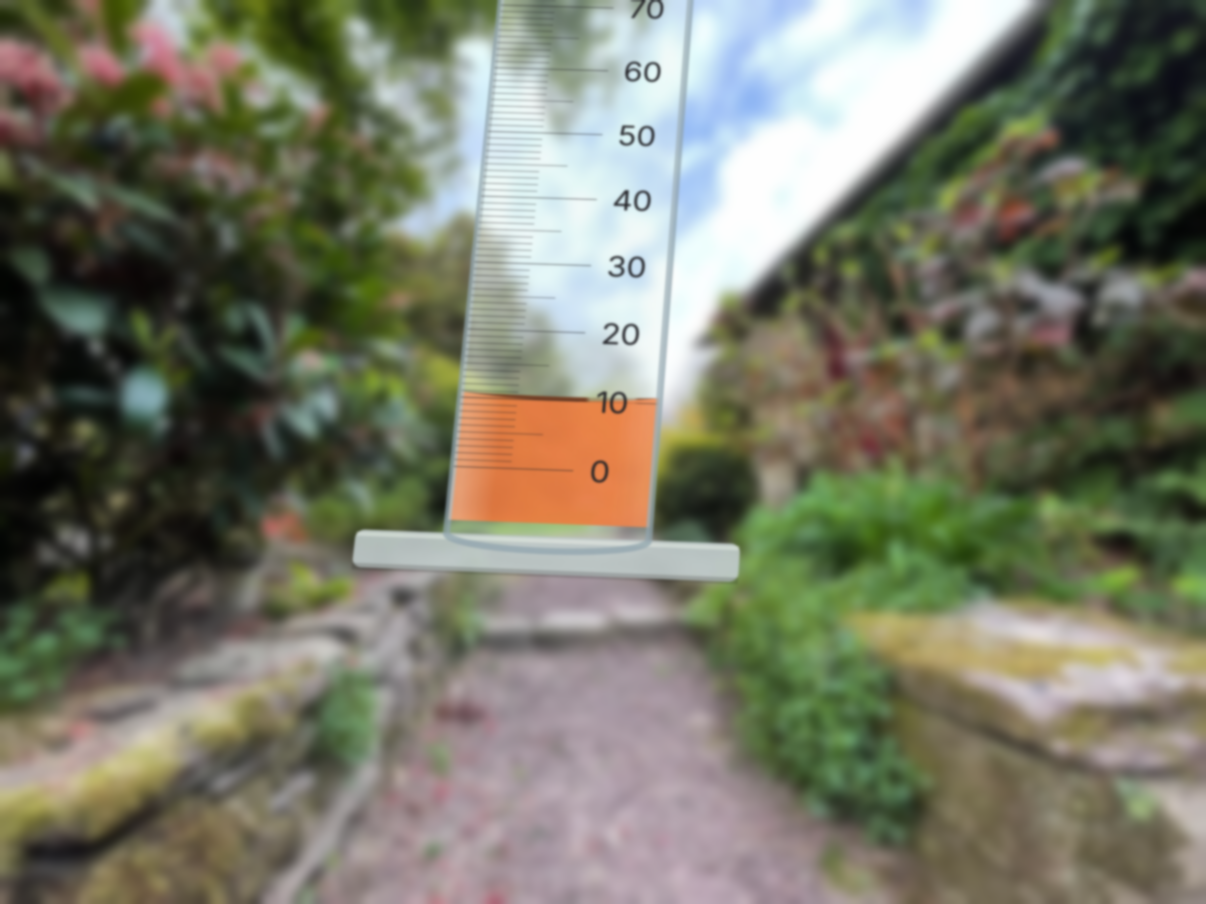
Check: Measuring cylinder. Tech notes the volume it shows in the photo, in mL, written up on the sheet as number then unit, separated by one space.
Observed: 10 mL
